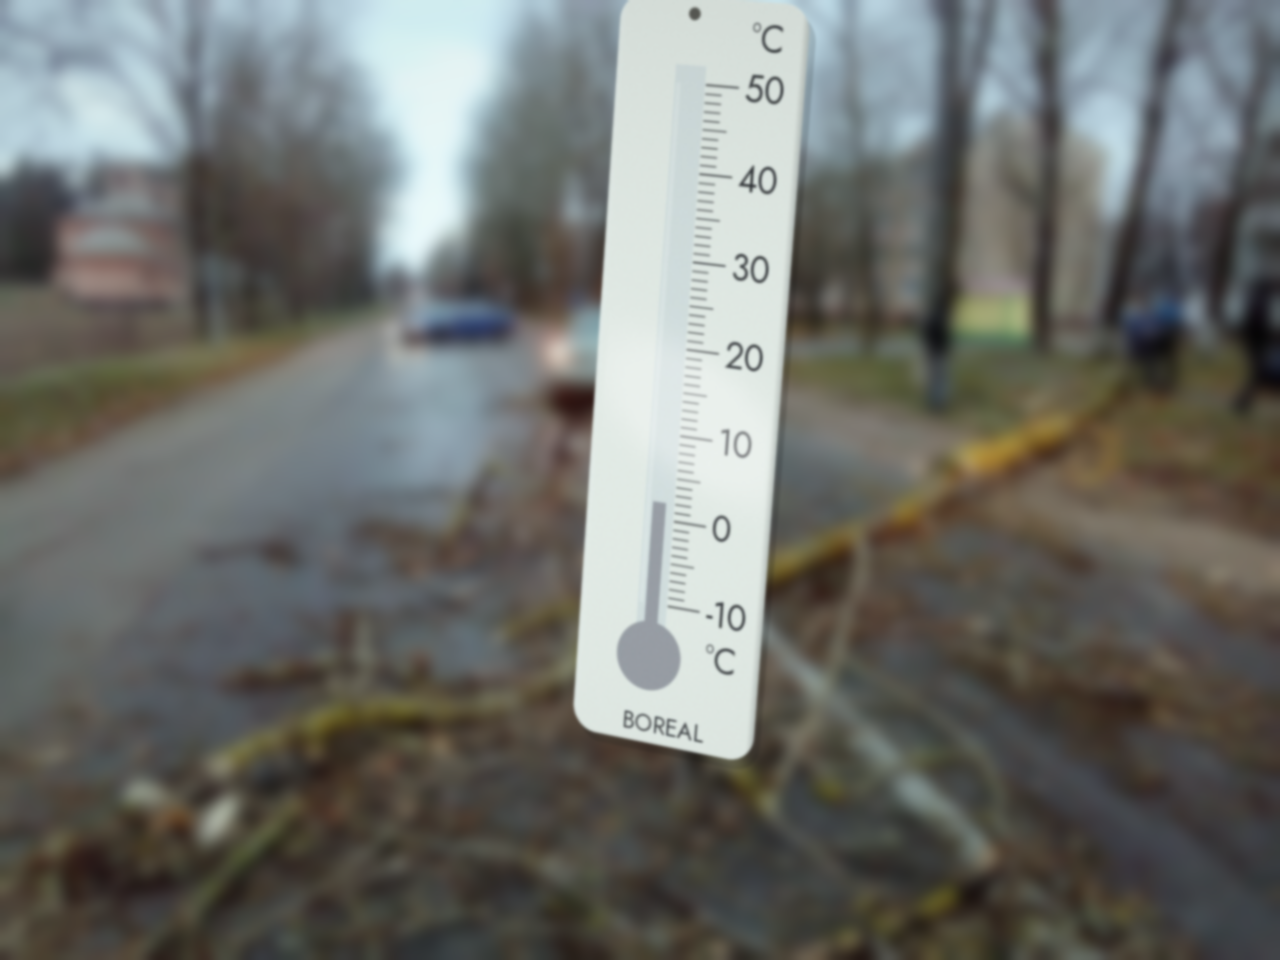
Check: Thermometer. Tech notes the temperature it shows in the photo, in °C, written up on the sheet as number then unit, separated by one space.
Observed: 2 °C
